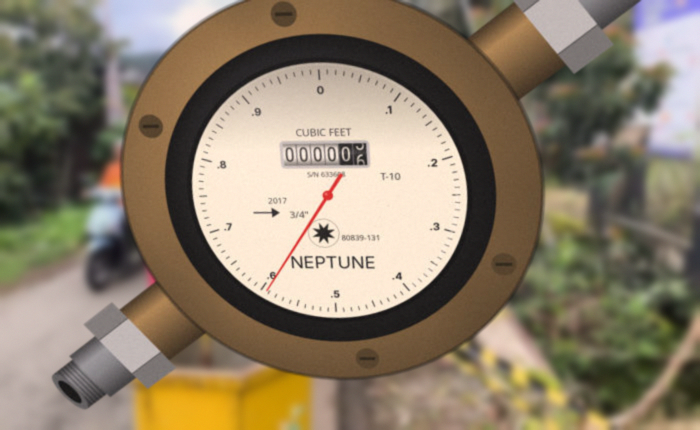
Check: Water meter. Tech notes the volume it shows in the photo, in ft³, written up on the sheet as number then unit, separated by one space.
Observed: 5.59 ft³
